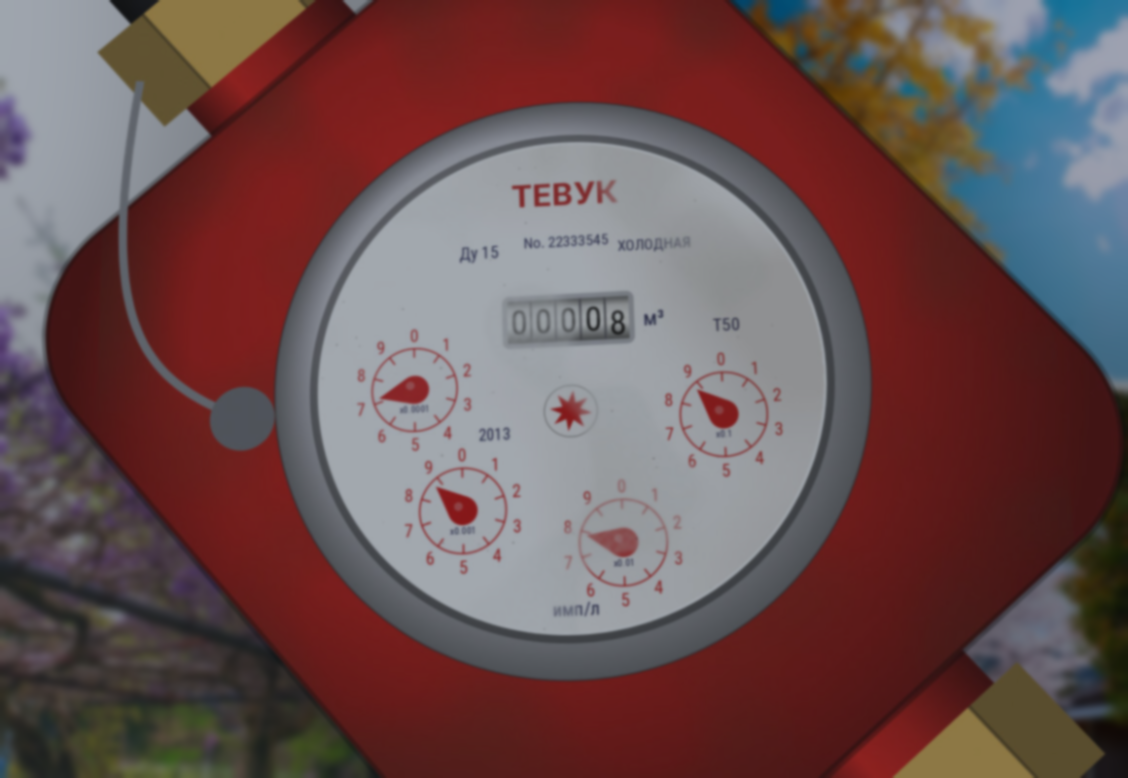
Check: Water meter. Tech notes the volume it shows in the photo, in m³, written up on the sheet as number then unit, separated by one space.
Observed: 7.8787 m³
